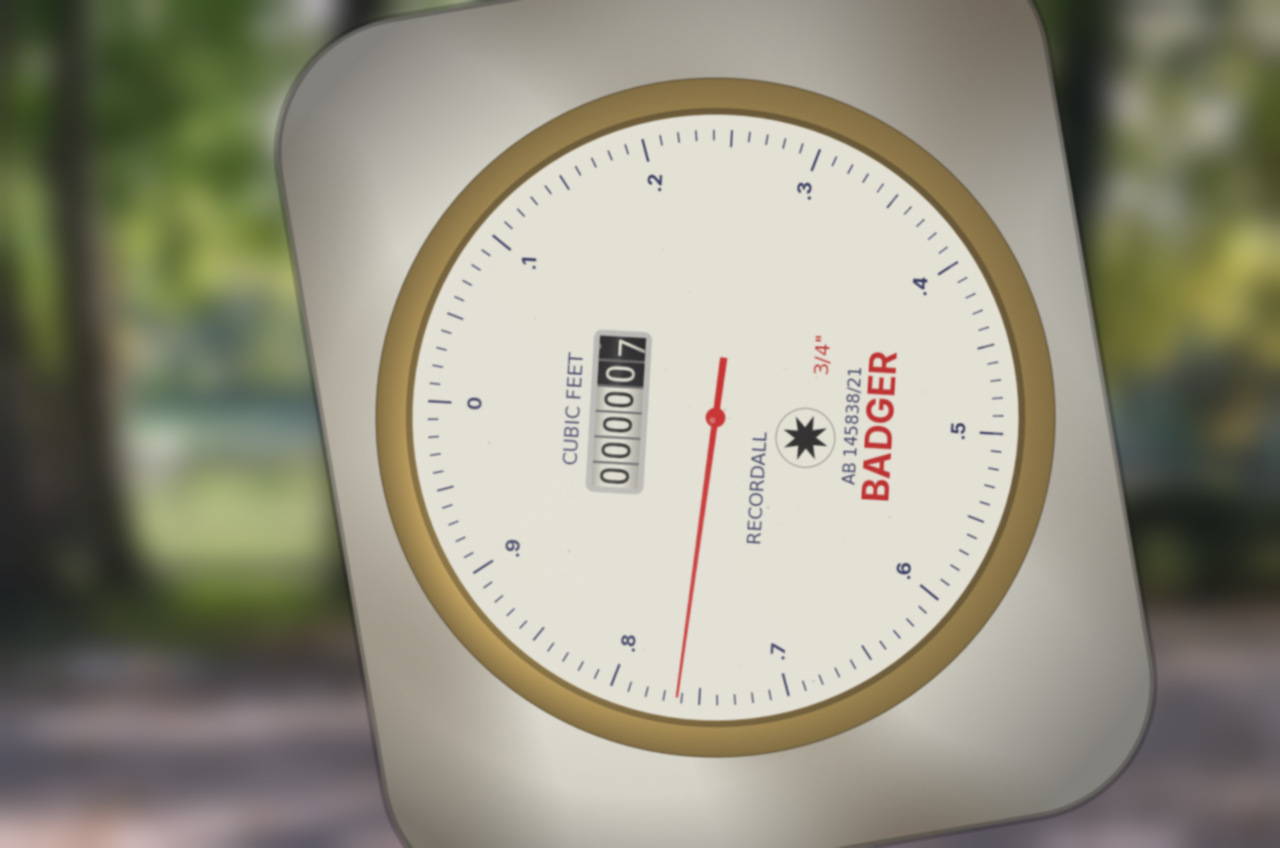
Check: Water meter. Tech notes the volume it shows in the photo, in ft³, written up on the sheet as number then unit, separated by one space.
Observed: 6.76 ft³
